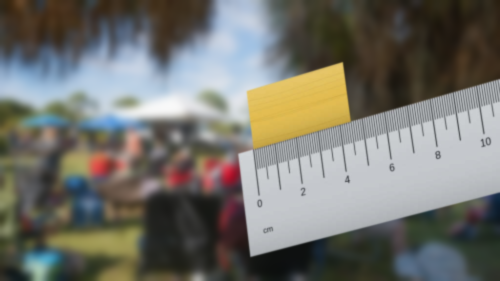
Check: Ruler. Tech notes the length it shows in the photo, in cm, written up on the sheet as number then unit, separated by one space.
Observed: 4.5 cm
